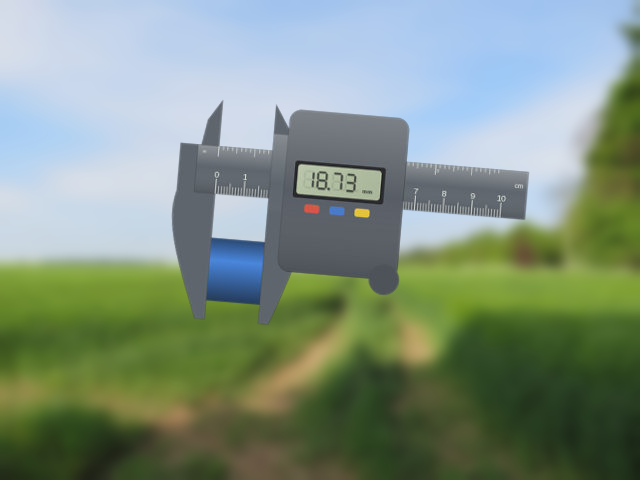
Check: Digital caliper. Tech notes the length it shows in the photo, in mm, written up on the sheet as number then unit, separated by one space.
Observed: 18.73 mm
